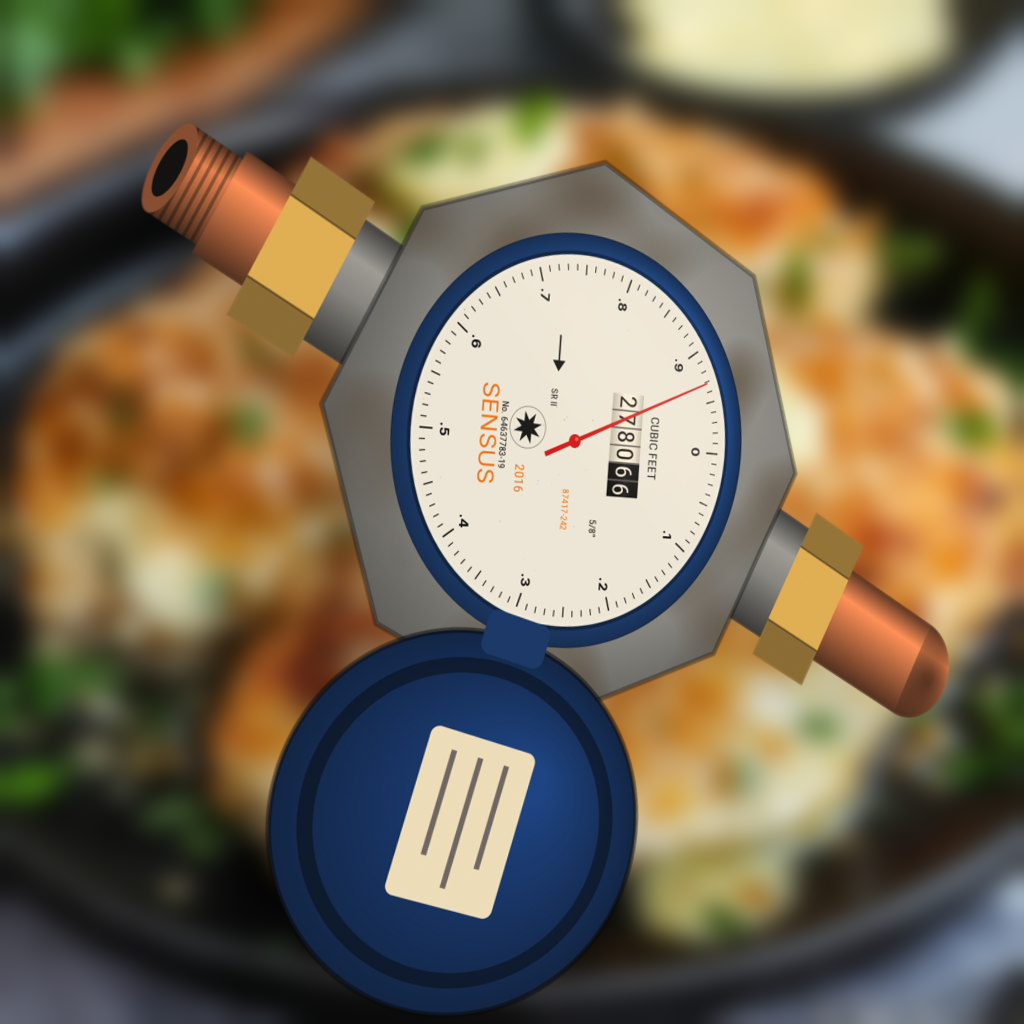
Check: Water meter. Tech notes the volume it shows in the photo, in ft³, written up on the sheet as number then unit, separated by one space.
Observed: 278065.93 ft³
